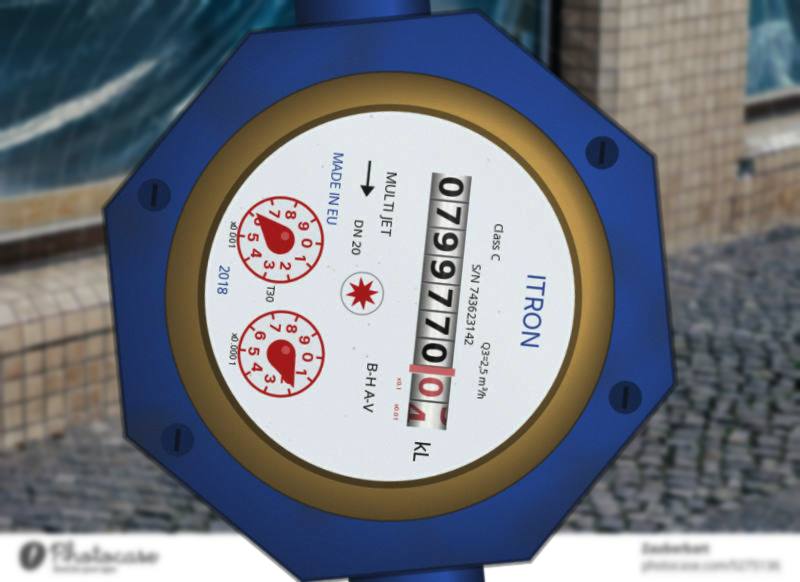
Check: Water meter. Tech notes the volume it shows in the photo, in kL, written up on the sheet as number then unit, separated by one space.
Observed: 799770.0361 kL
